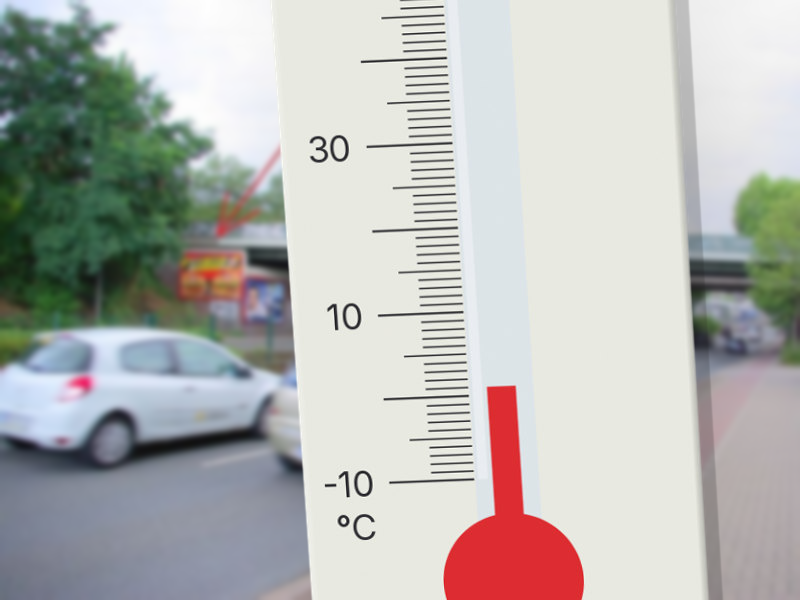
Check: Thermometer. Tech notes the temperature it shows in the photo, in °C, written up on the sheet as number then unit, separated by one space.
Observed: 1 °C
